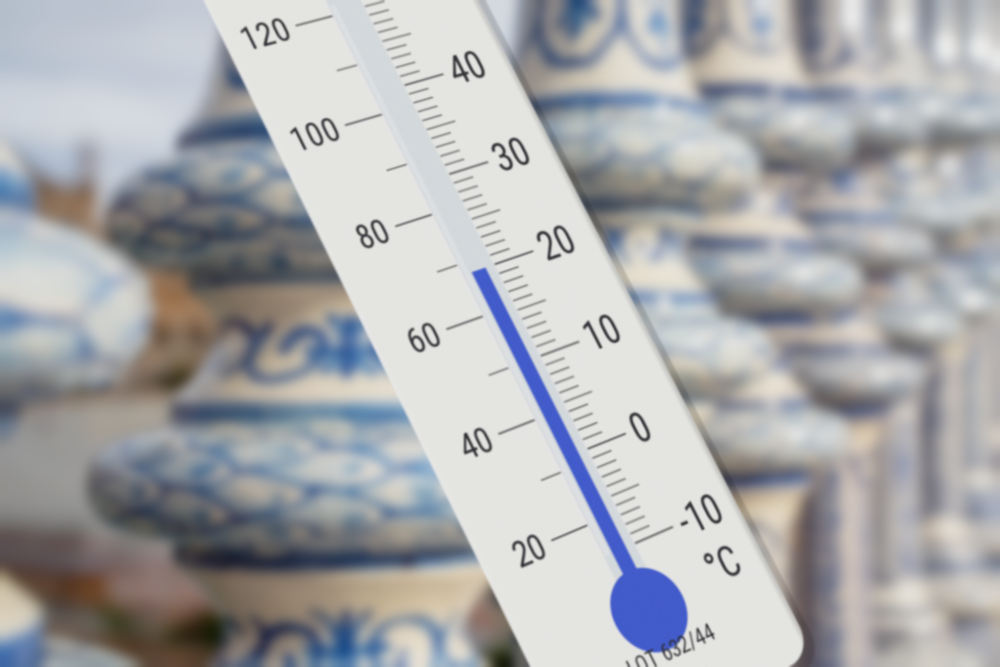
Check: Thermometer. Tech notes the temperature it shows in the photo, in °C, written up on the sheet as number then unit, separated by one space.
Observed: 20 °C
